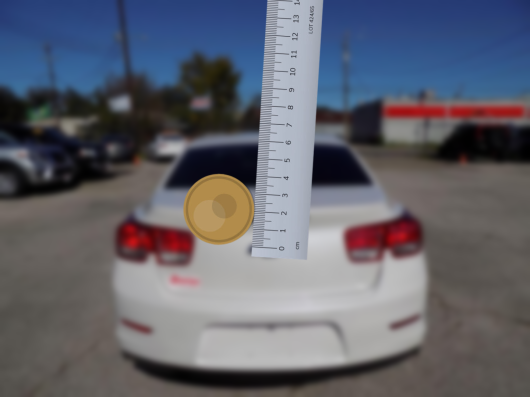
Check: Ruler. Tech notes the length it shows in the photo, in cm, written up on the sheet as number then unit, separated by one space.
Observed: 4 cm
